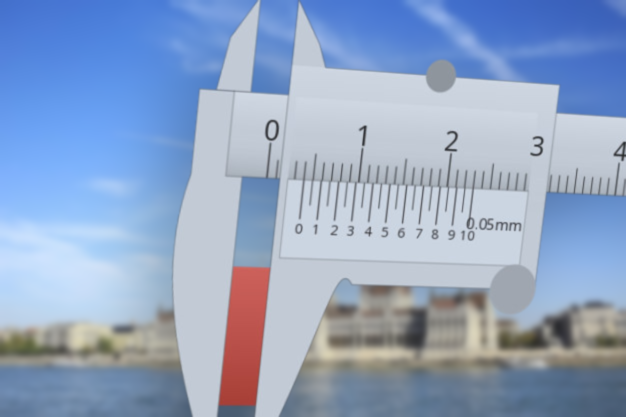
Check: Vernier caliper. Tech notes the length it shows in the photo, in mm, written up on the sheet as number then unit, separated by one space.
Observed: 4.0 mm
